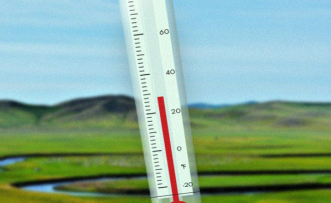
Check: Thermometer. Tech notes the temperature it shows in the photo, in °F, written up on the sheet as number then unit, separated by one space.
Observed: 28 °F
